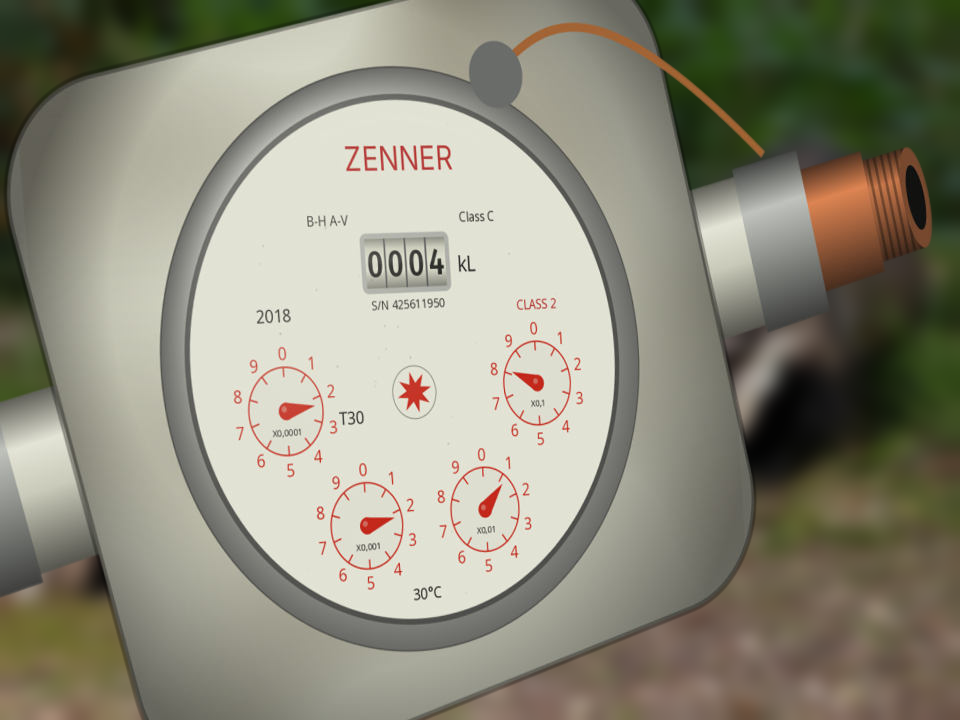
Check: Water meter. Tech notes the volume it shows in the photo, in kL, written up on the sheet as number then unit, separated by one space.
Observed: 4.8122 kL
